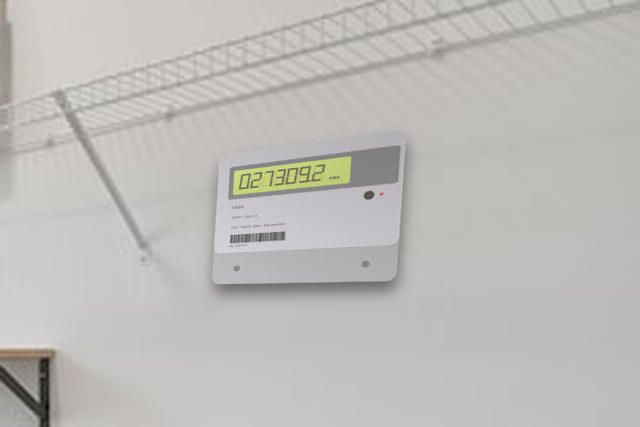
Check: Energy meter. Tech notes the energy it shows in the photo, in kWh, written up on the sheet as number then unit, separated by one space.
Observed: 27309.2 kWh
